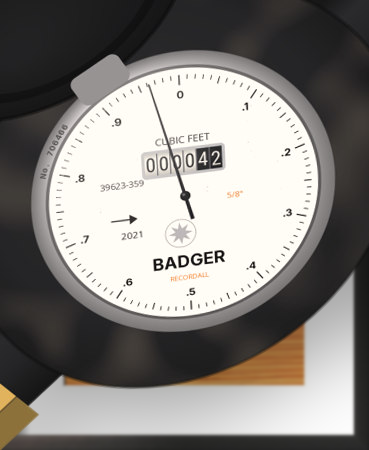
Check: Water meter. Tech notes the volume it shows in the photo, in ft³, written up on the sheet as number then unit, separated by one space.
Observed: 41.96 ft³
